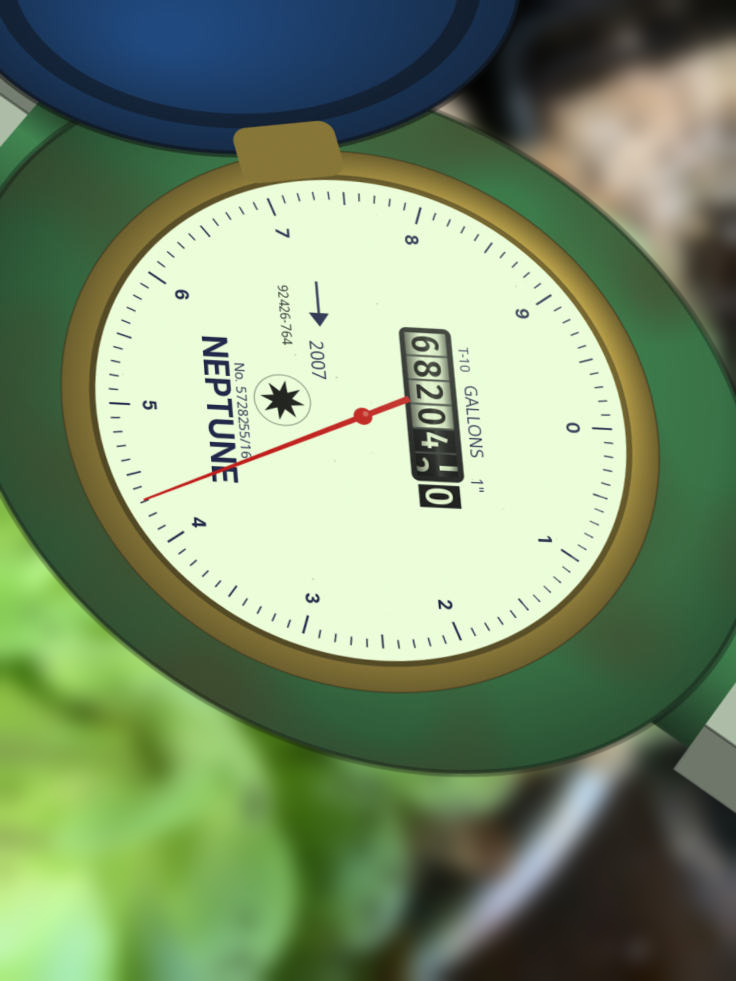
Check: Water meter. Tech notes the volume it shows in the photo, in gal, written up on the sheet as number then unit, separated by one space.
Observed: 6820414.3 gal
